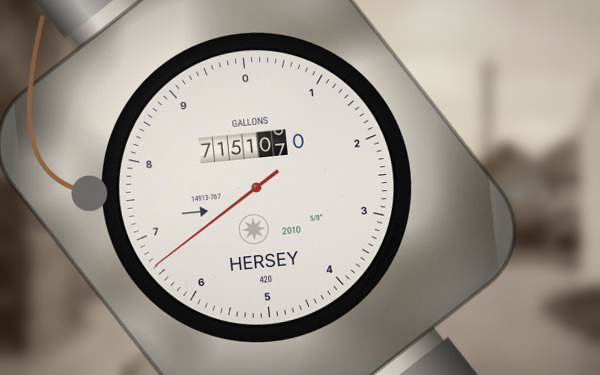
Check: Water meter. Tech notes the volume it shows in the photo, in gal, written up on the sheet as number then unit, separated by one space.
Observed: 7151066.6 gal
